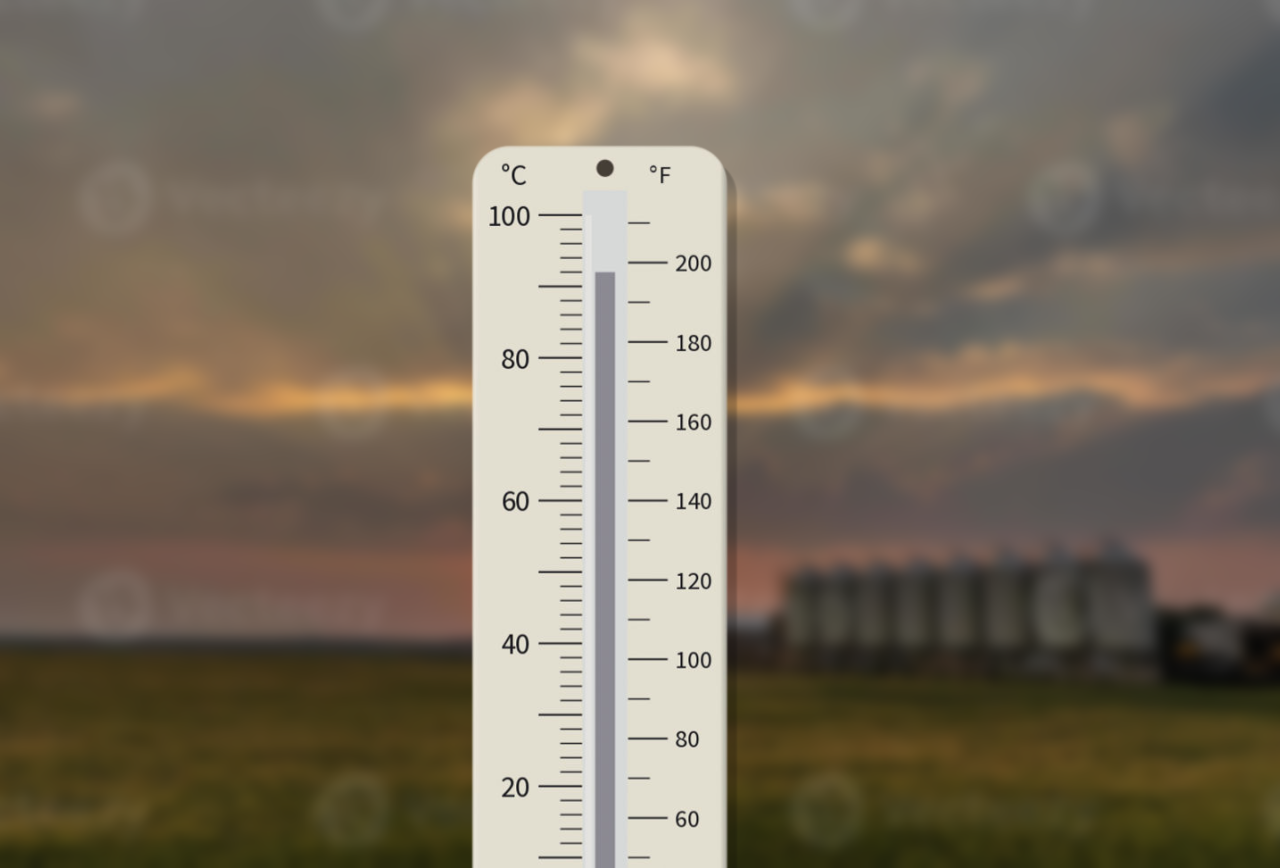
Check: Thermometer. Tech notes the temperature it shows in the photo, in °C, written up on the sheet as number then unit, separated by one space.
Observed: 92 °C
